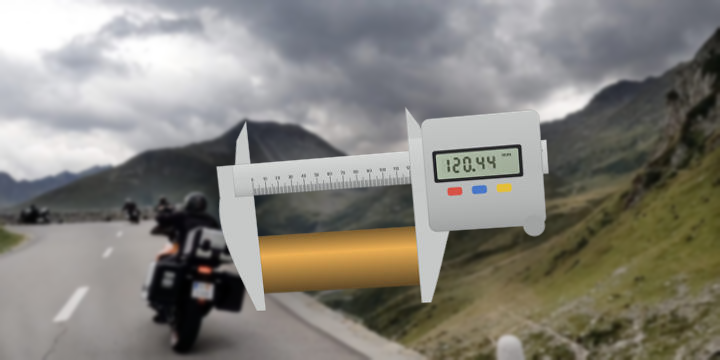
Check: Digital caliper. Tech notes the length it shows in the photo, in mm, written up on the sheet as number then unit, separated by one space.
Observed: 120.44 mm
